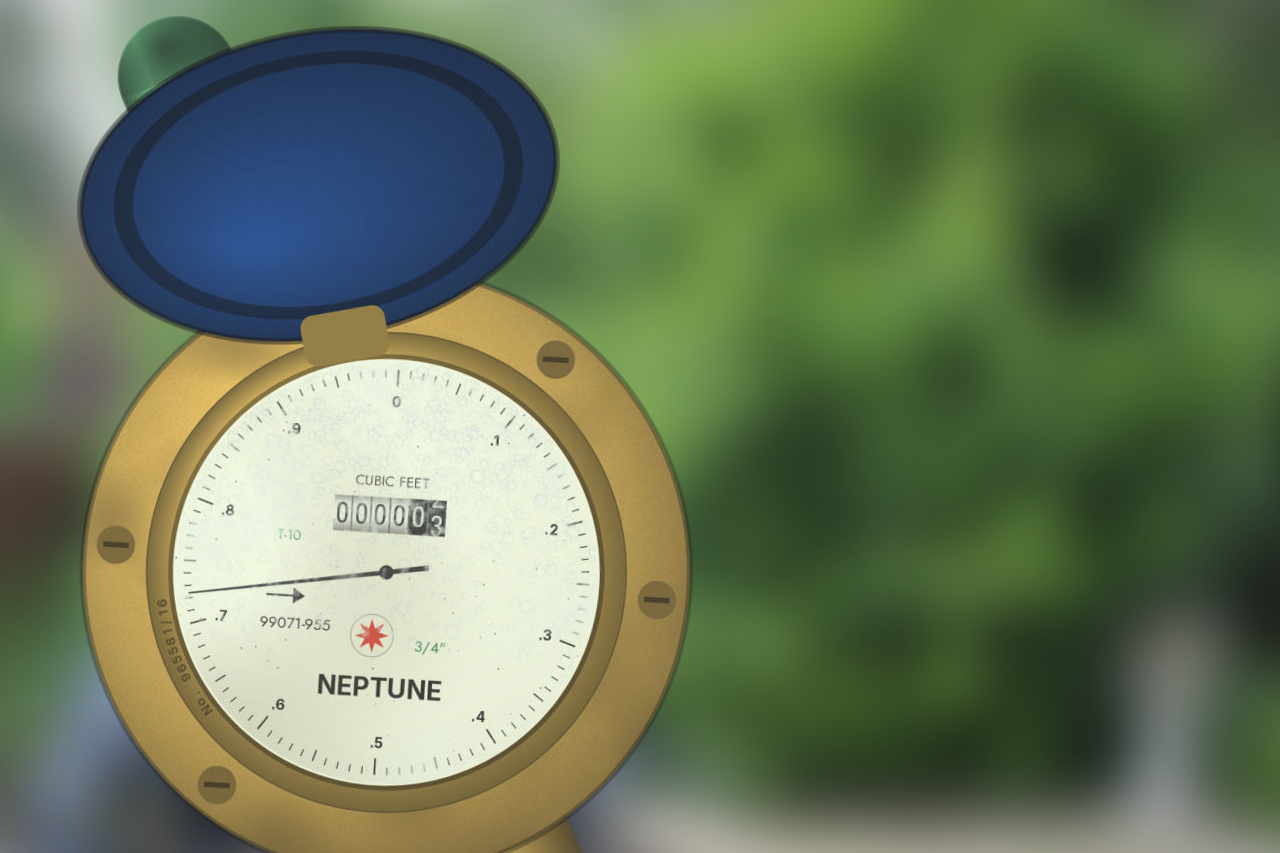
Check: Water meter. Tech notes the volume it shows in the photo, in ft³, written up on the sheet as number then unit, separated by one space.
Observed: 2.72 ft³
